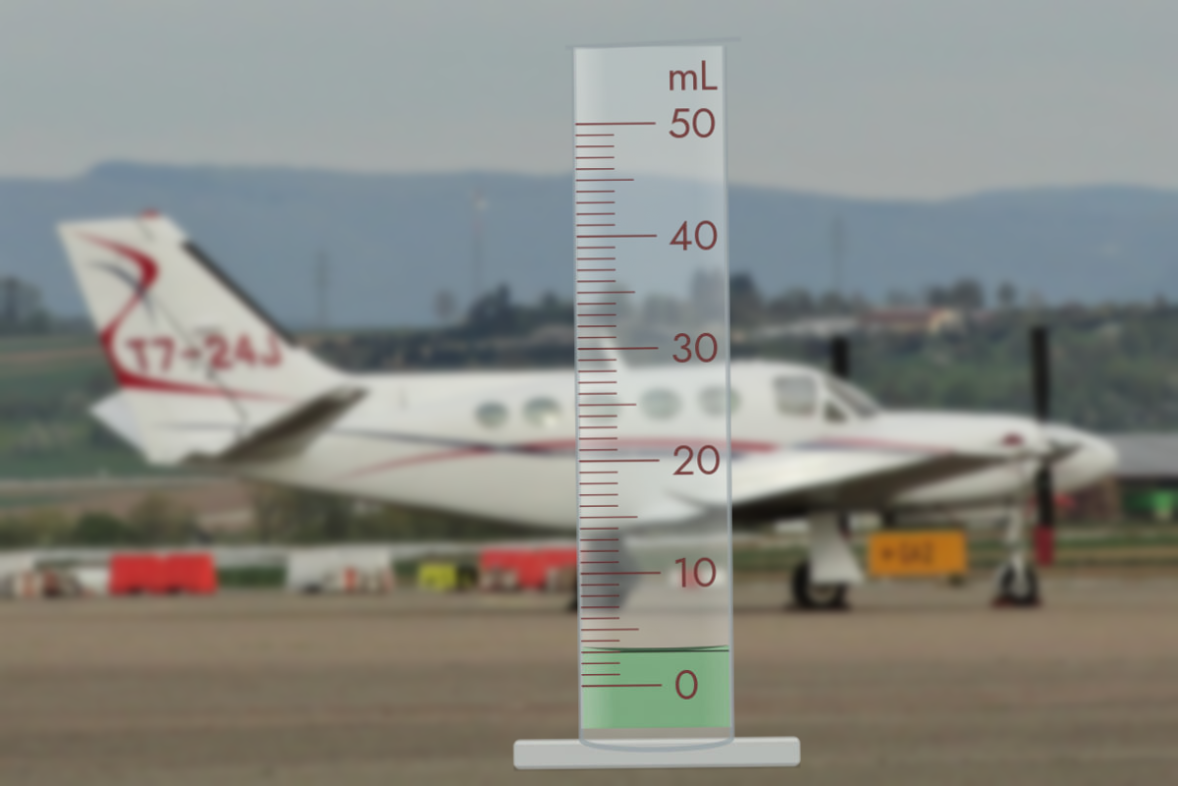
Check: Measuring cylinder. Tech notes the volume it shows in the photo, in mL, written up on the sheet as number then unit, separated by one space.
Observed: 3 mL
